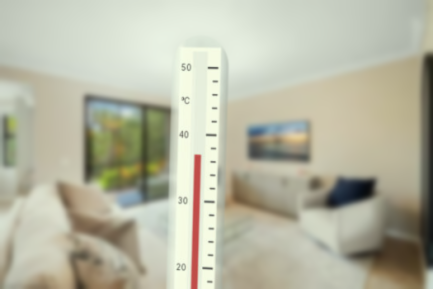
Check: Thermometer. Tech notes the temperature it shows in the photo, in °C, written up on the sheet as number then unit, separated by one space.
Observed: 37 °C
